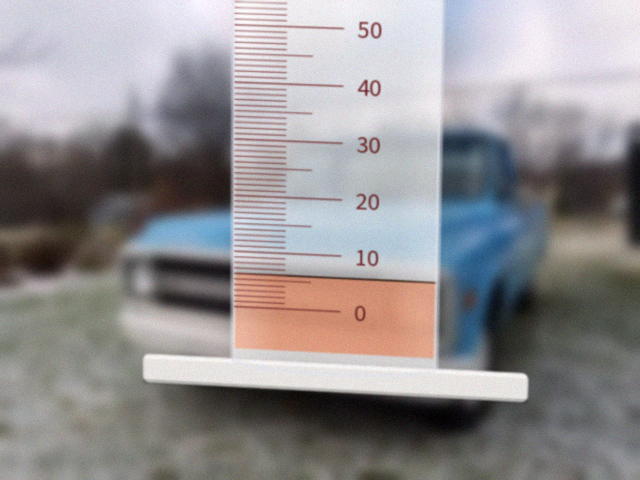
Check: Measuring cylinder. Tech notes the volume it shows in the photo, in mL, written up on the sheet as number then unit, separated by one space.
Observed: 6 mL
